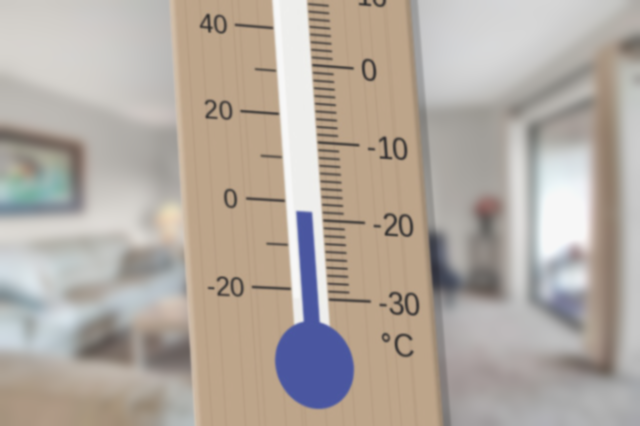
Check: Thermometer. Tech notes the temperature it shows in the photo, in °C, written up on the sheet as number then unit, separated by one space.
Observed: -19 °C
